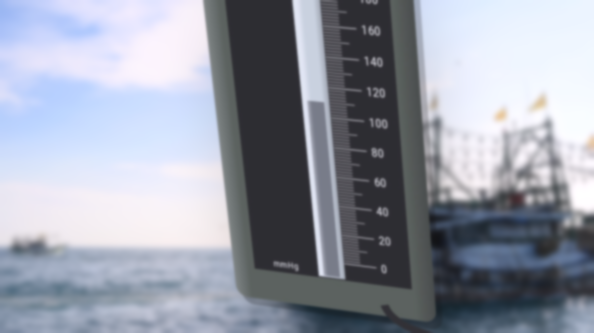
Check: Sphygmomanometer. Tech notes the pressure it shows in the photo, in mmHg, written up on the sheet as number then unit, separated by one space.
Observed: 110 mmHg
